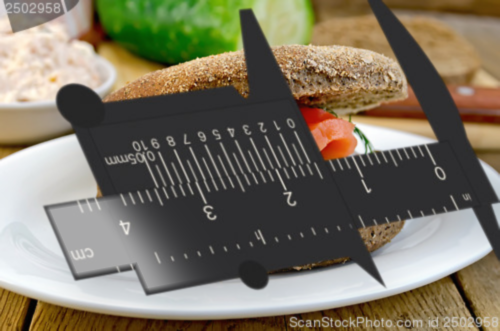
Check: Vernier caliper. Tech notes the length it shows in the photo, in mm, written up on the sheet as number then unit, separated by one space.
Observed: 15.6 mm
